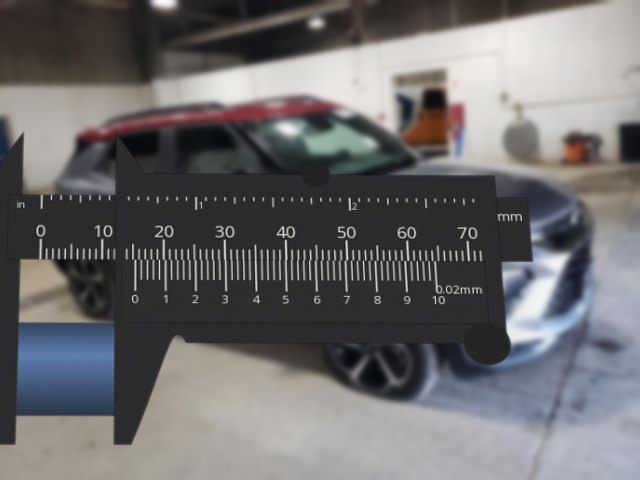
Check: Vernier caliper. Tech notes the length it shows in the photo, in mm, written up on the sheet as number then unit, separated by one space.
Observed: 15.4 mm
